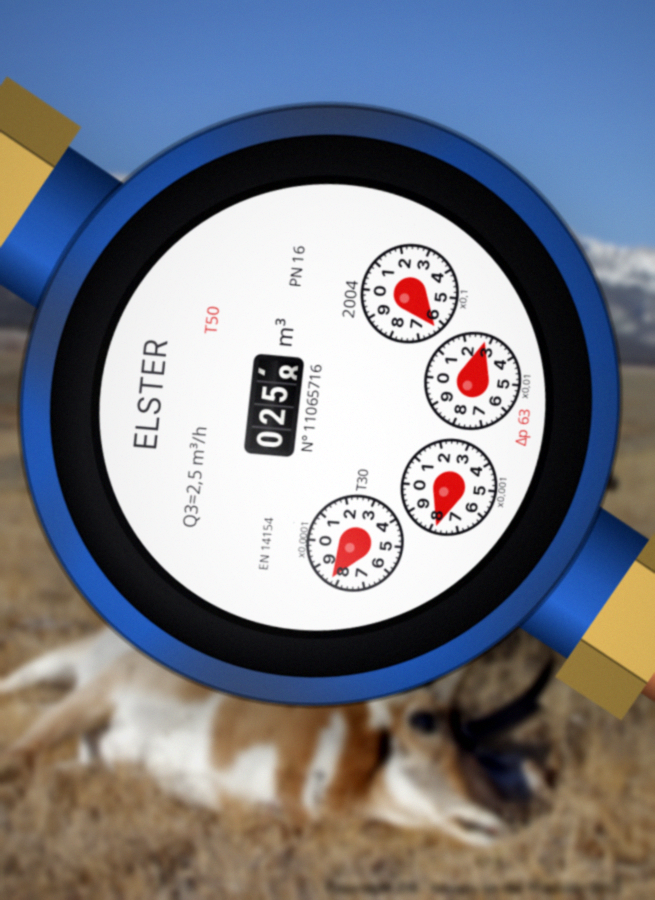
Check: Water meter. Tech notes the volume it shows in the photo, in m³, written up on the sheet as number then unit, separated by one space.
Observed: 257.6278 m³
